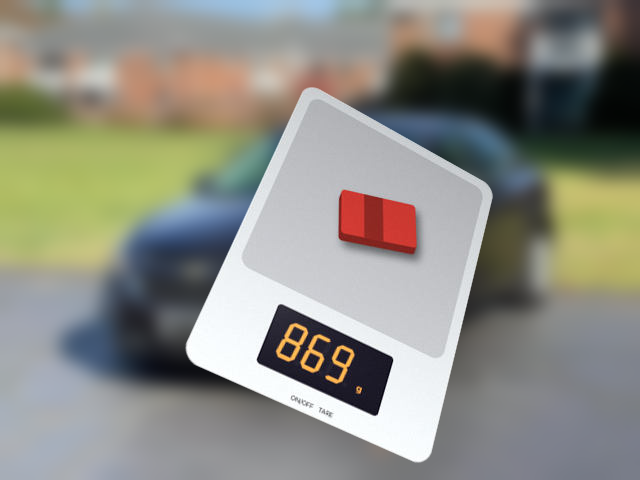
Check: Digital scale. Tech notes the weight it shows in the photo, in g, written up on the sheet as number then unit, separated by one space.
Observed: 869 g
